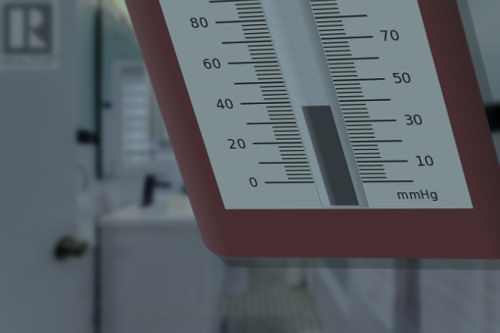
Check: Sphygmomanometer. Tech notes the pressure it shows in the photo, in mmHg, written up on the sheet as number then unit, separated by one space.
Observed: 38 mmHg
